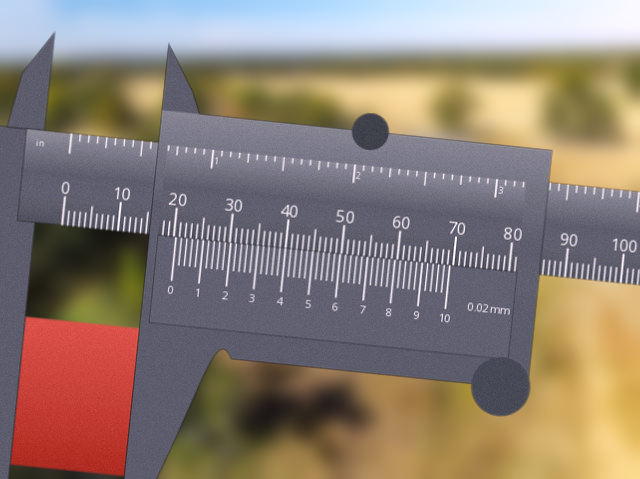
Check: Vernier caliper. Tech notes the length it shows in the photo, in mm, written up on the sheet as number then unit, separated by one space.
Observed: 20.4 mm
